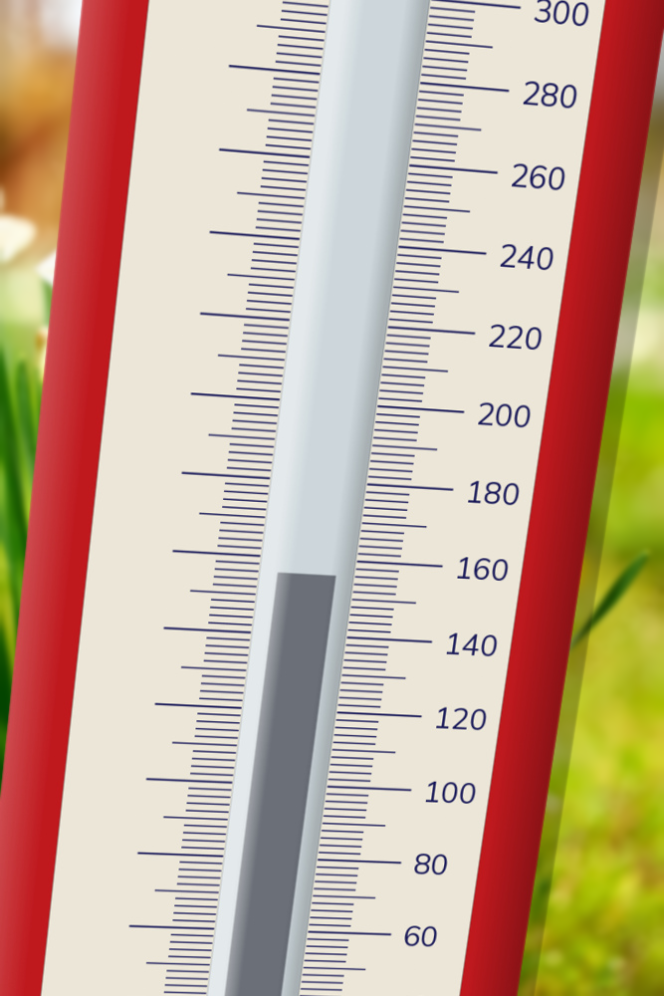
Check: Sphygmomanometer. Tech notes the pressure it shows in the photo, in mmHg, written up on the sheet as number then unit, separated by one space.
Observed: 156 mmHg
